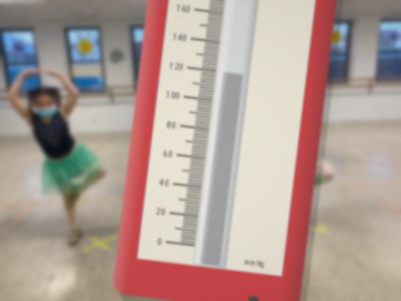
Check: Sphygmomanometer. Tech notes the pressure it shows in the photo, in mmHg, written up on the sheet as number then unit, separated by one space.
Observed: 120 mmHg
